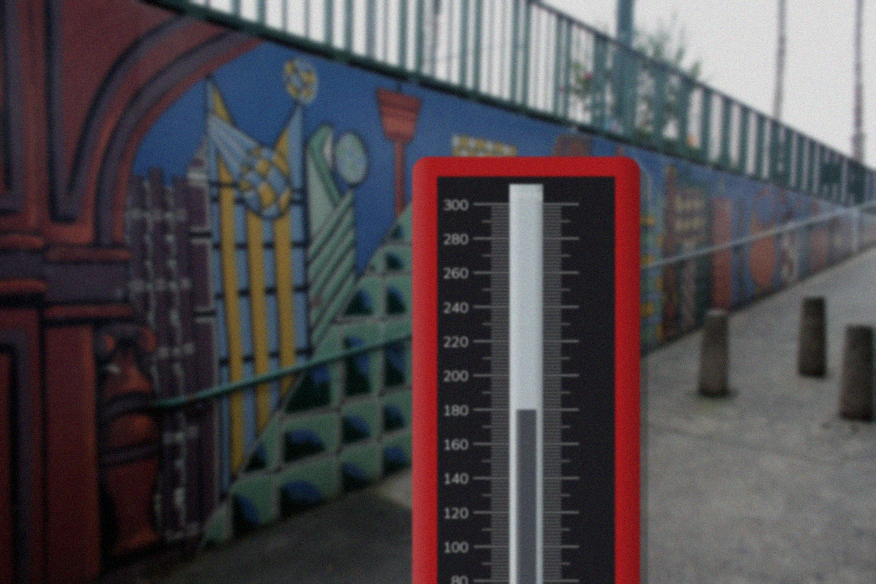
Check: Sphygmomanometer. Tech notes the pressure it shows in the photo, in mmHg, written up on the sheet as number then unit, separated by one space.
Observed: 180 mmHg
